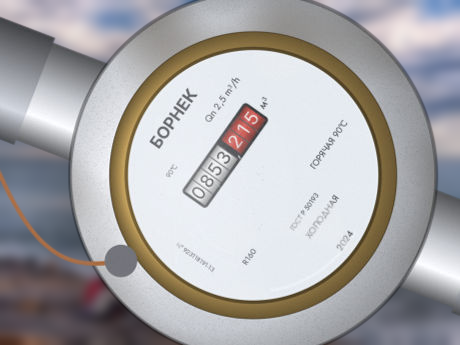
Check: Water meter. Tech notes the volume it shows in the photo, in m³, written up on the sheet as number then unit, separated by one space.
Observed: 853.215 m³
